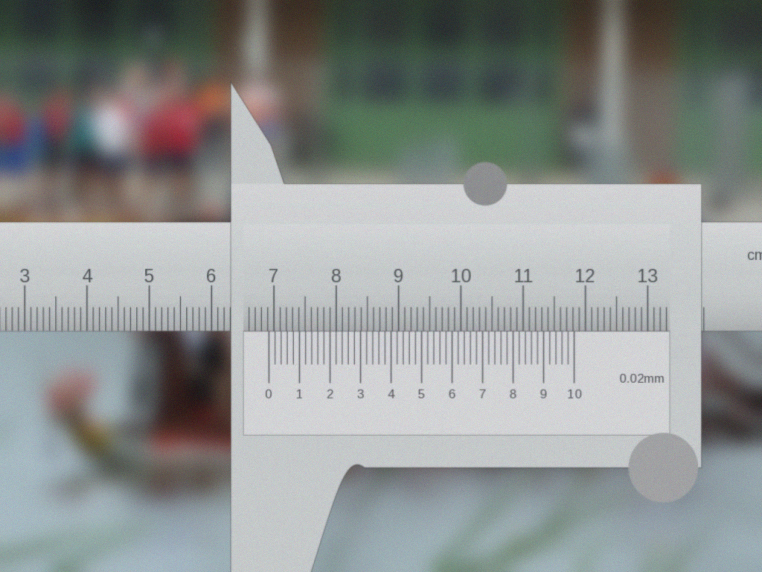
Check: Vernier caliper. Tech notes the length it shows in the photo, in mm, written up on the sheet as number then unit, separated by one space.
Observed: 69.2 mm
